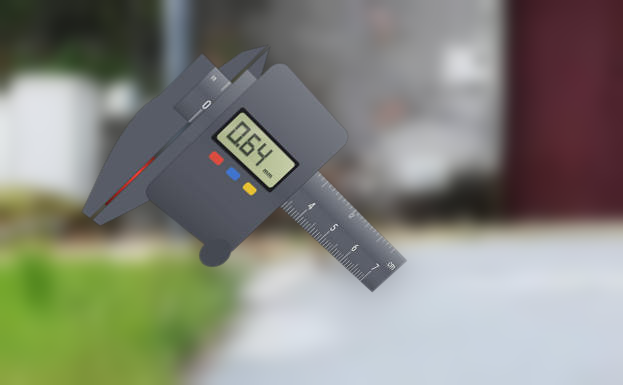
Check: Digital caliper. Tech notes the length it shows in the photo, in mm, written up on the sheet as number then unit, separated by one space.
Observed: 0.64 mm
